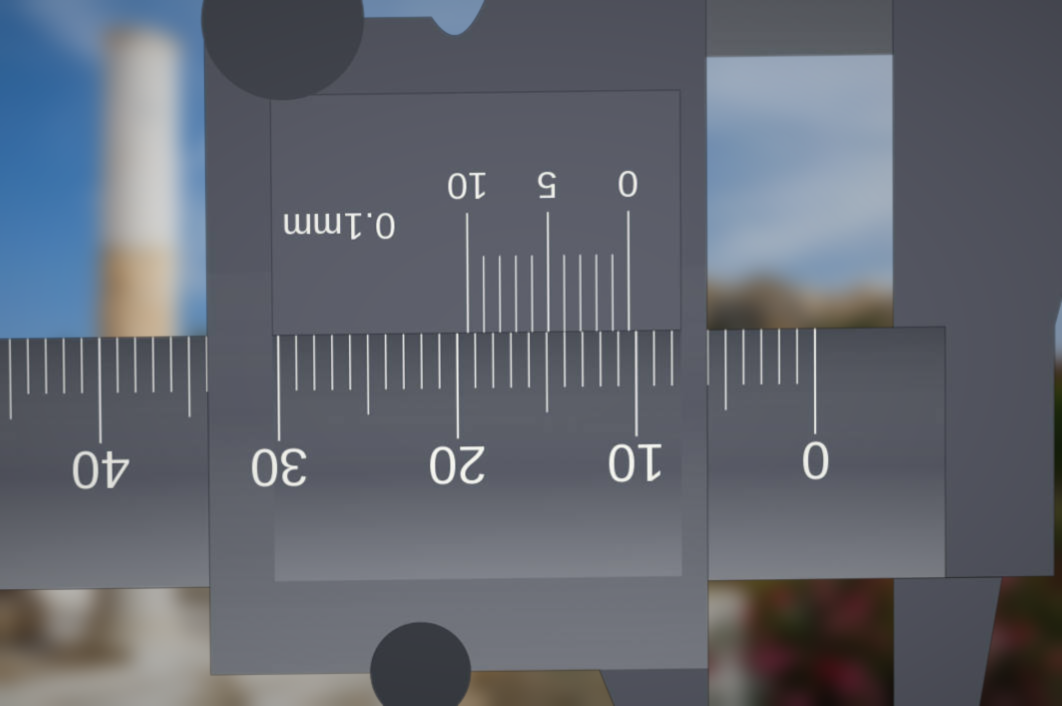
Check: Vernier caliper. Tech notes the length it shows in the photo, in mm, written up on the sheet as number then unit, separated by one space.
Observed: 10.4 mm
